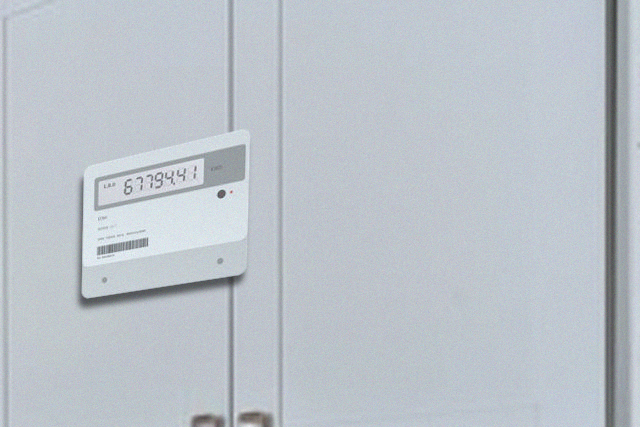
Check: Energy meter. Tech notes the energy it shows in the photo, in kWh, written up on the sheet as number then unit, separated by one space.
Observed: 67794.41 kWh
